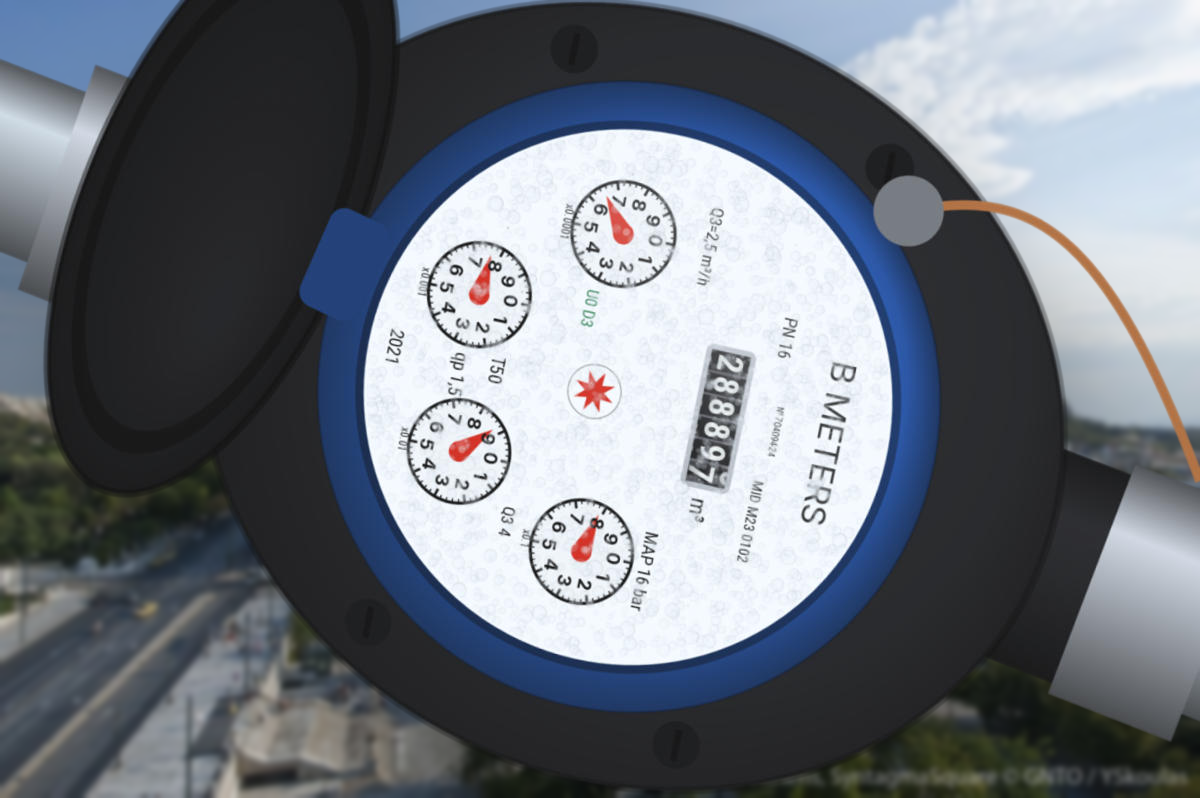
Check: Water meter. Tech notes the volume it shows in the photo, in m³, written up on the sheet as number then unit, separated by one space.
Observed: 288896.7876 m³
